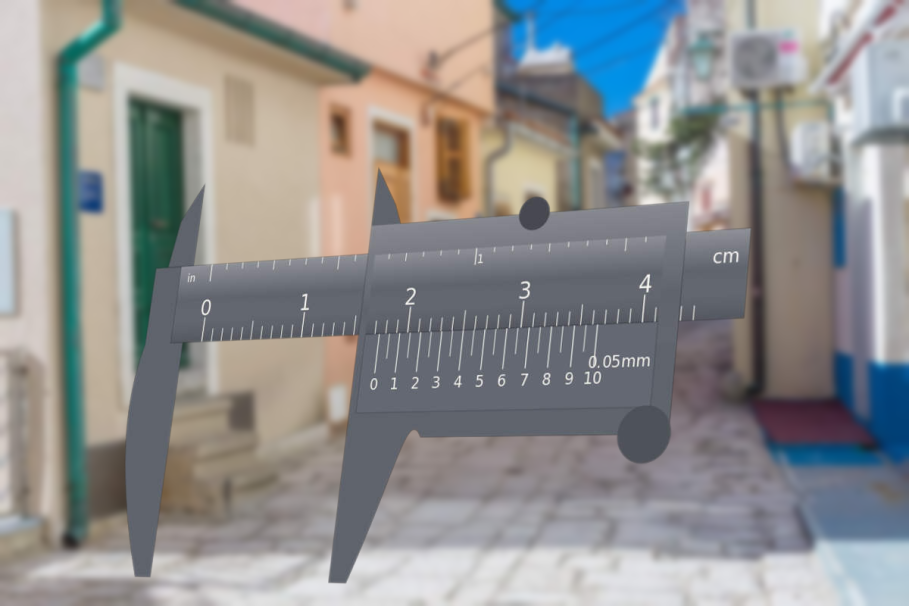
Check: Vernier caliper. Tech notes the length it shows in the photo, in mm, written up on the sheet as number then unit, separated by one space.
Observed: 17.4 mm
